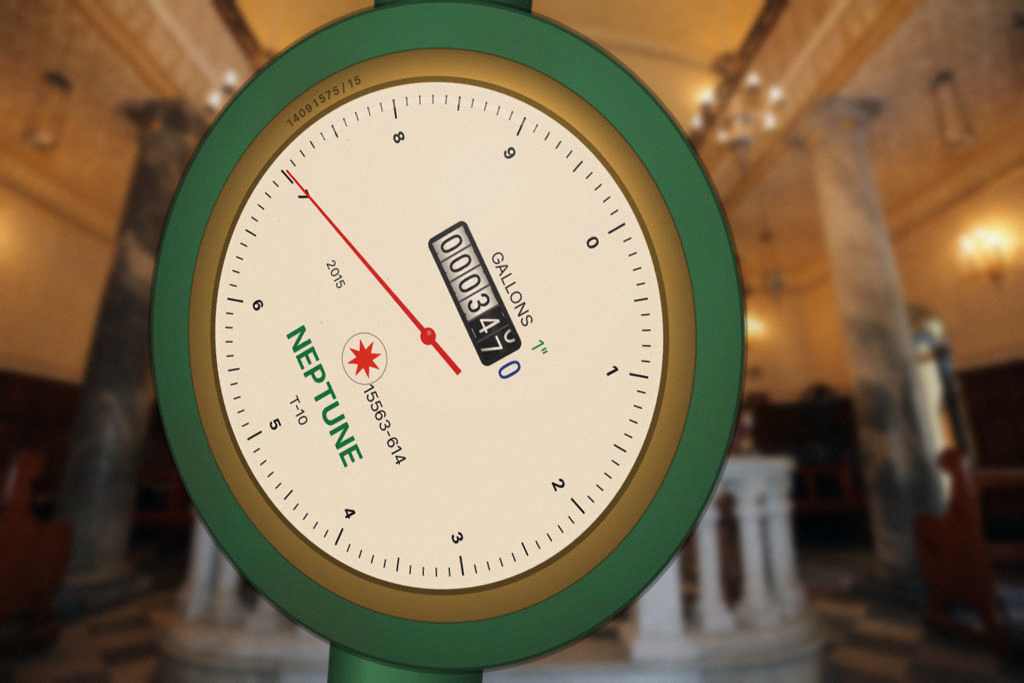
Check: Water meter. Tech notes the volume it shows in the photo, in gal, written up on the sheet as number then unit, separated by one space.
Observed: 3467.0 gal
